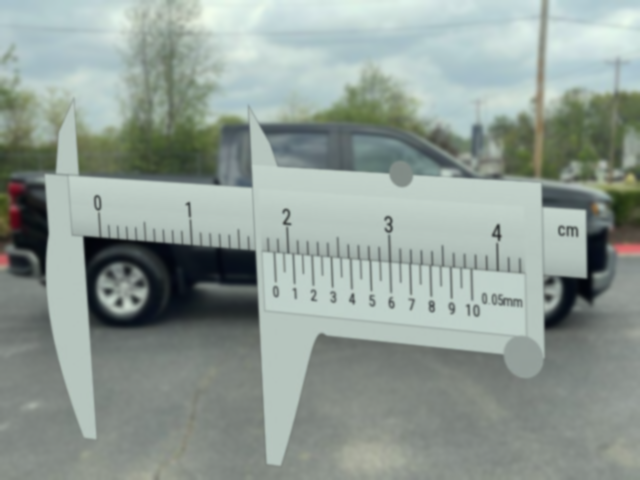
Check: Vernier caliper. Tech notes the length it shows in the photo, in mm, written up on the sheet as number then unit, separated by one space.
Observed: 18.6 mm
